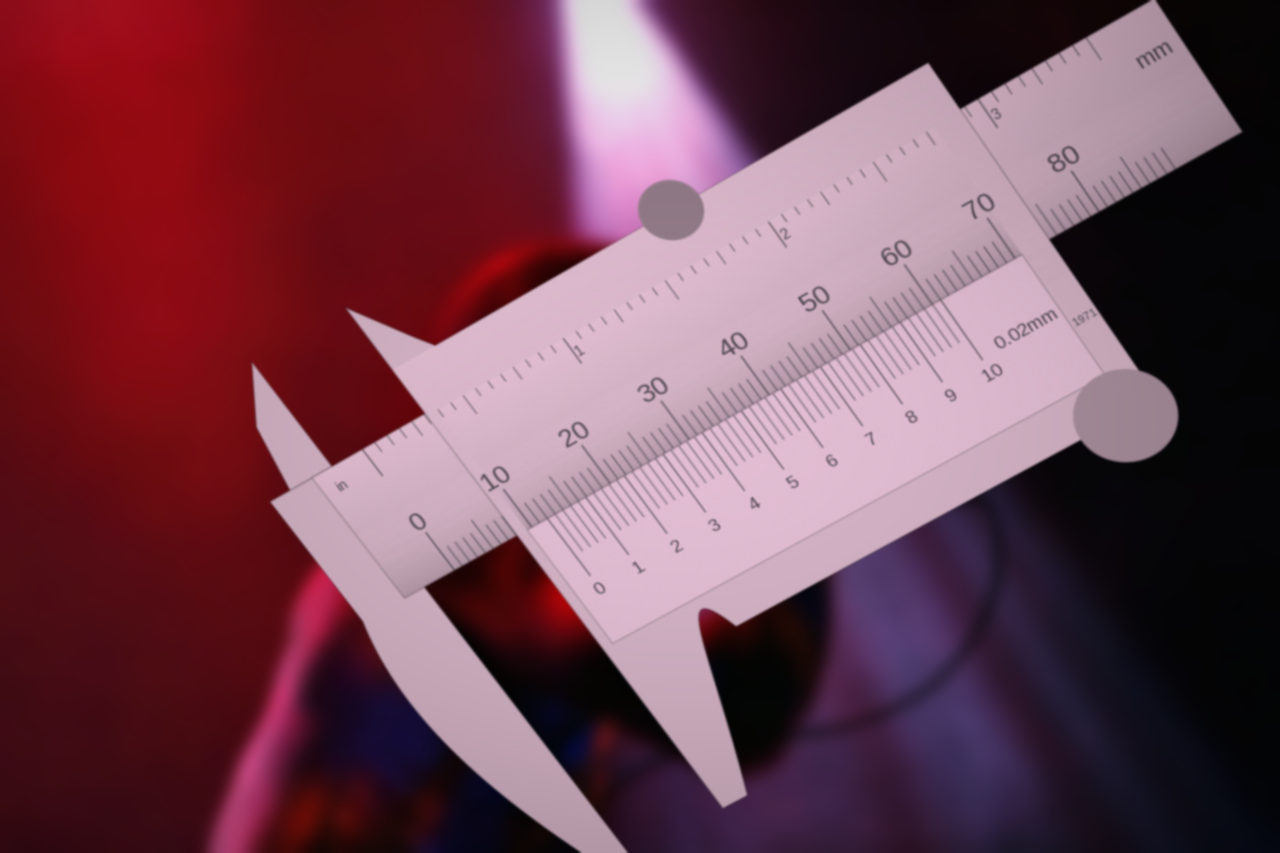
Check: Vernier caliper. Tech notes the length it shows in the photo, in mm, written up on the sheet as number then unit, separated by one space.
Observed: 12.0 mm
